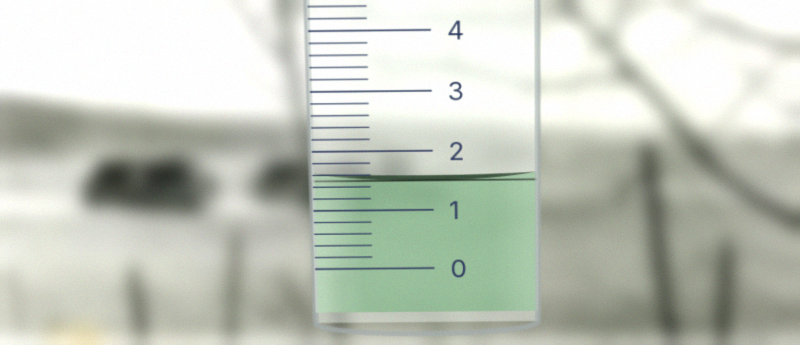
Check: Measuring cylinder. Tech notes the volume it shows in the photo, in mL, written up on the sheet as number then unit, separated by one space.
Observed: 1.5 mL
